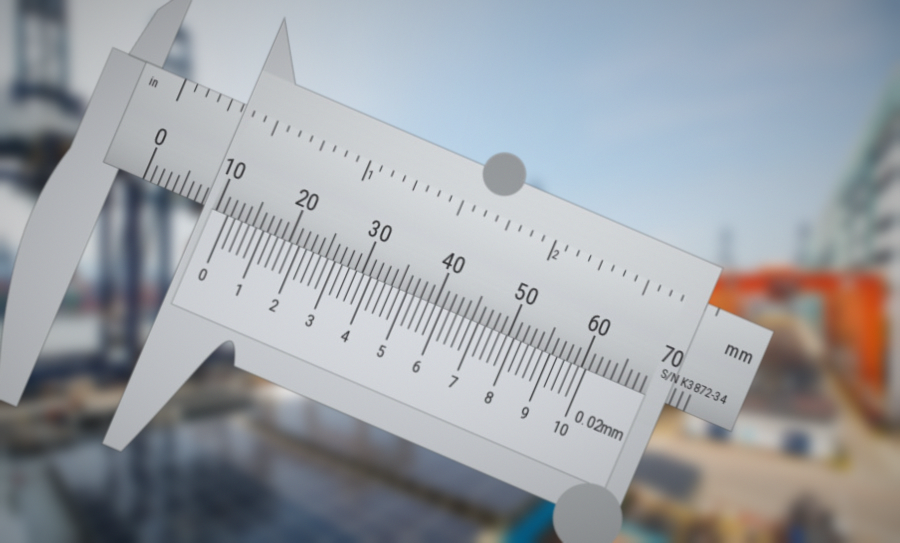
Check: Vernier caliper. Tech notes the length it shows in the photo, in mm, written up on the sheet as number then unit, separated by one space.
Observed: 11.6 mm
